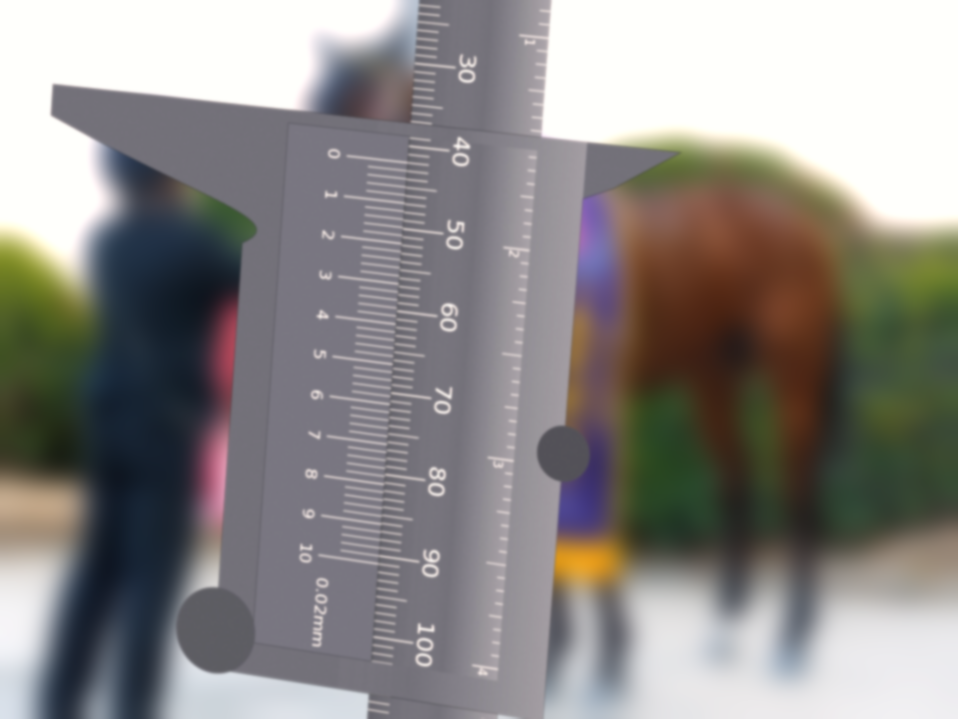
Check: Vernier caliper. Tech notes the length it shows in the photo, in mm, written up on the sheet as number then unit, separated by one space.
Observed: 42.0 mm
